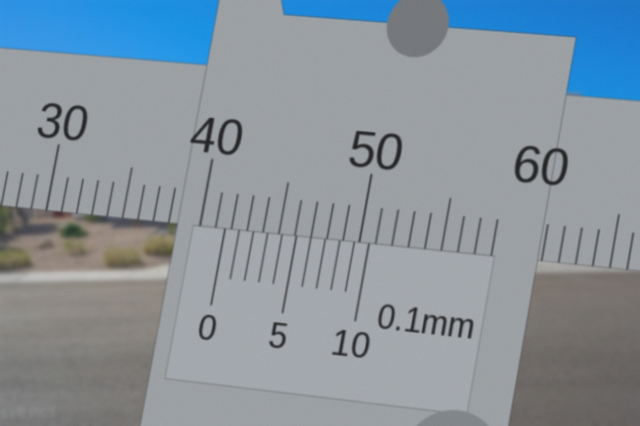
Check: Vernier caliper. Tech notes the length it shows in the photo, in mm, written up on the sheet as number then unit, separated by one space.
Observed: 41.6 mm
